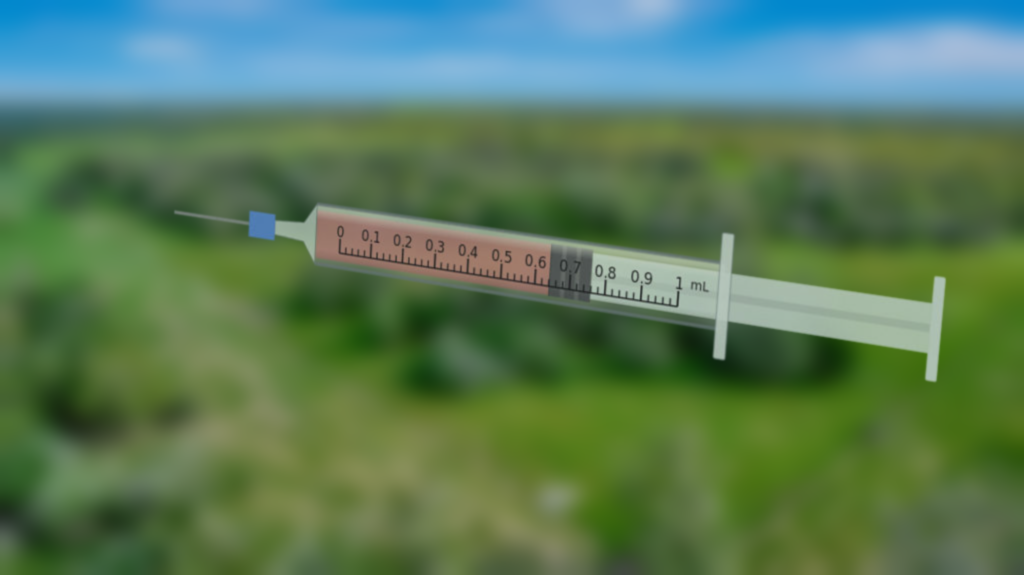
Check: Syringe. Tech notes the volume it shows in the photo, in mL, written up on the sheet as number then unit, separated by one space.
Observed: 0.64 mL
